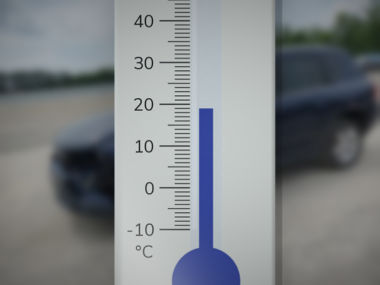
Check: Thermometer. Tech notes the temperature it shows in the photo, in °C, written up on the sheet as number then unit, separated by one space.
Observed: 19 °C
